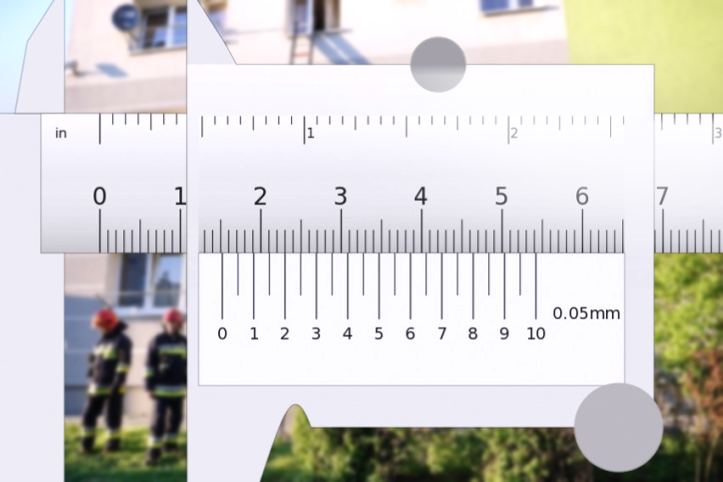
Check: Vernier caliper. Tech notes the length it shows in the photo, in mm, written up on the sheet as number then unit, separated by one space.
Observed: 15.2 mm
